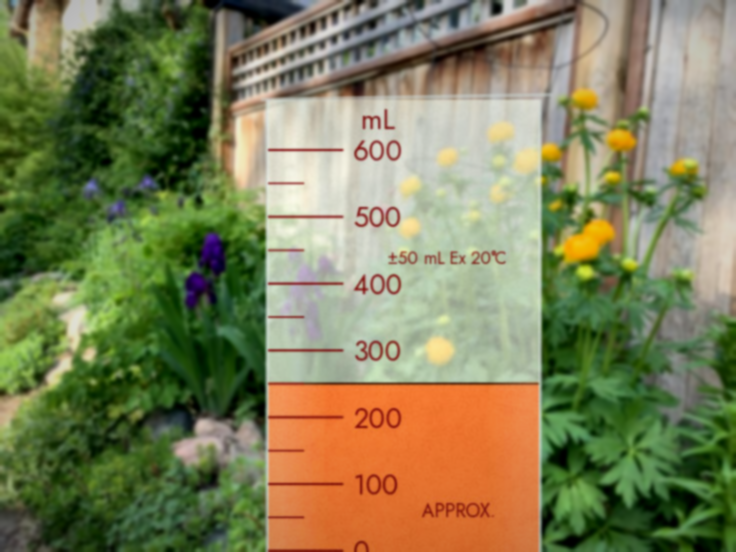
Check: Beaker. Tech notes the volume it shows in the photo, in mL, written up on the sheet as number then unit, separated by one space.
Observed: 250 mL
